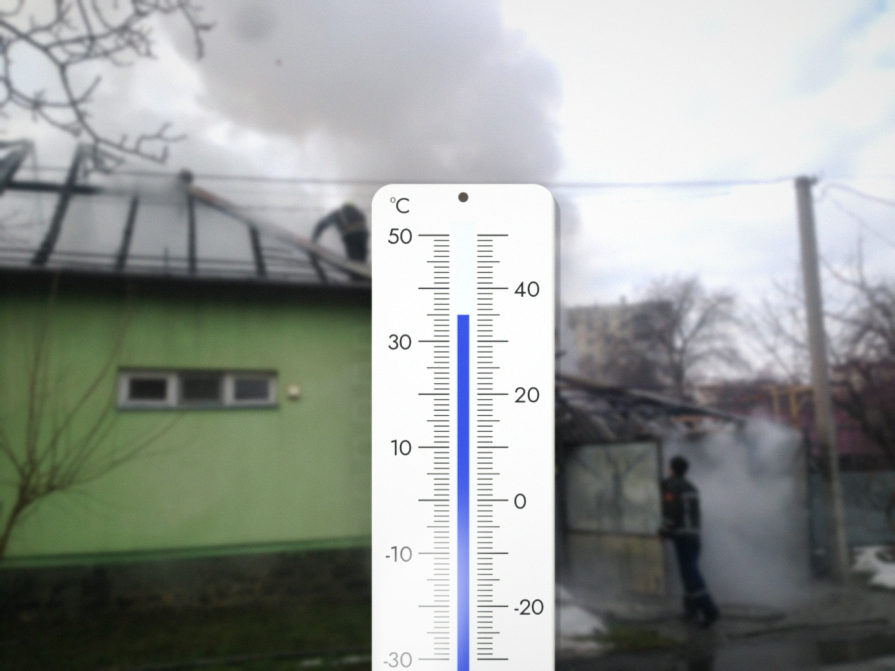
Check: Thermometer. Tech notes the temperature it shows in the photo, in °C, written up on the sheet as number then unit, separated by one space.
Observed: 35 °C
